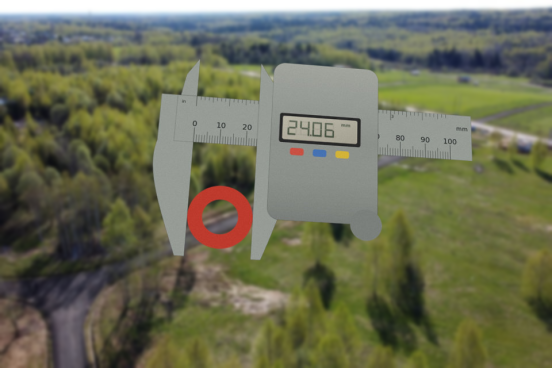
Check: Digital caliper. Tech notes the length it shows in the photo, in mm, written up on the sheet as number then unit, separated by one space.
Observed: 24.06 mm
